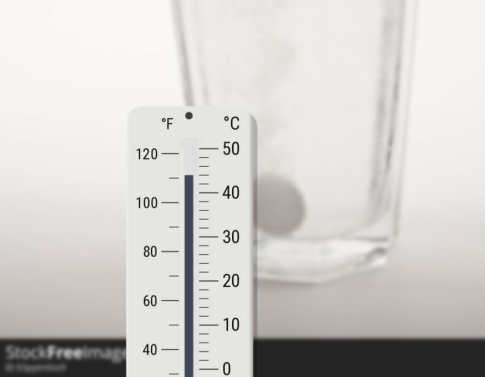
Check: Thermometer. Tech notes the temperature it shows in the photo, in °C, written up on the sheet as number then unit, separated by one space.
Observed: 44 °C
